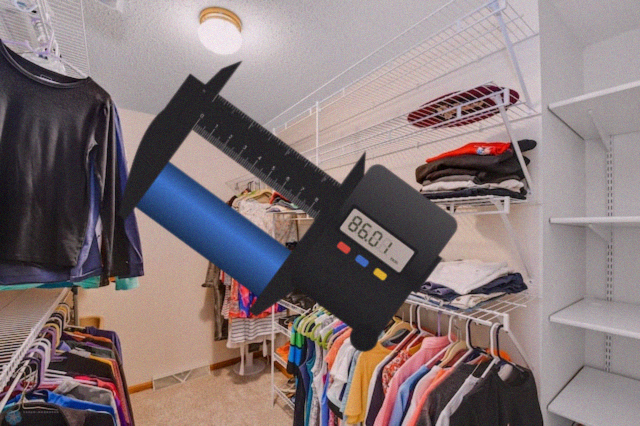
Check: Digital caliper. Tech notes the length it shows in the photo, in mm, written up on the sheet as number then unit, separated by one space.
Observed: 86.01 mm
